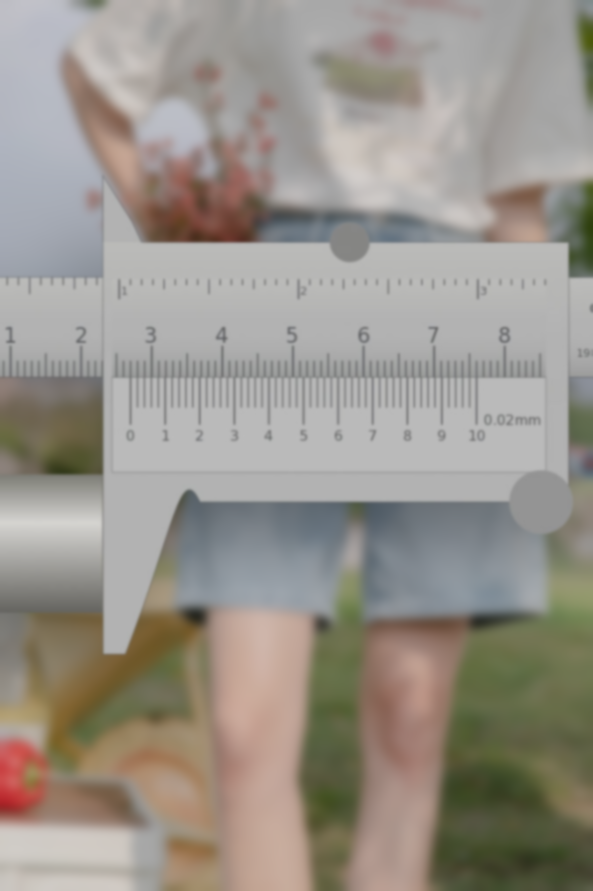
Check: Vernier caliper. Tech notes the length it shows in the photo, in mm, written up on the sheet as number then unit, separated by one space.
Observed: 27.0 mm
